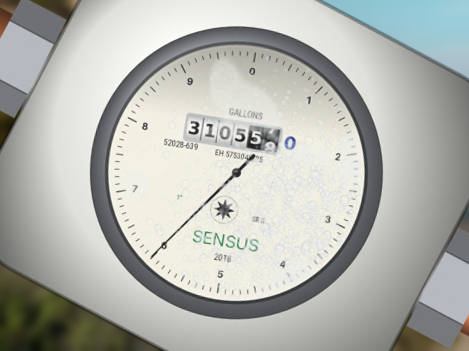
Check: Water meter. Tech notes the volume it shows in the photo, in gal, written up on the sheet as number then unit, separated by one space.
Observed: 3105576.0 gal
